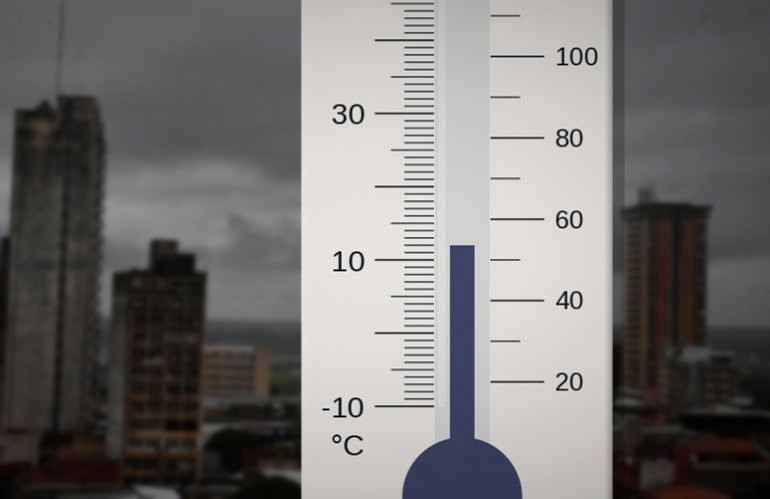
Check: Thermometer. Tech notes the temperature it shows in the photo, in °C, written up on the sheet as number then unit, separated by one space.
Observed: 12 °C
